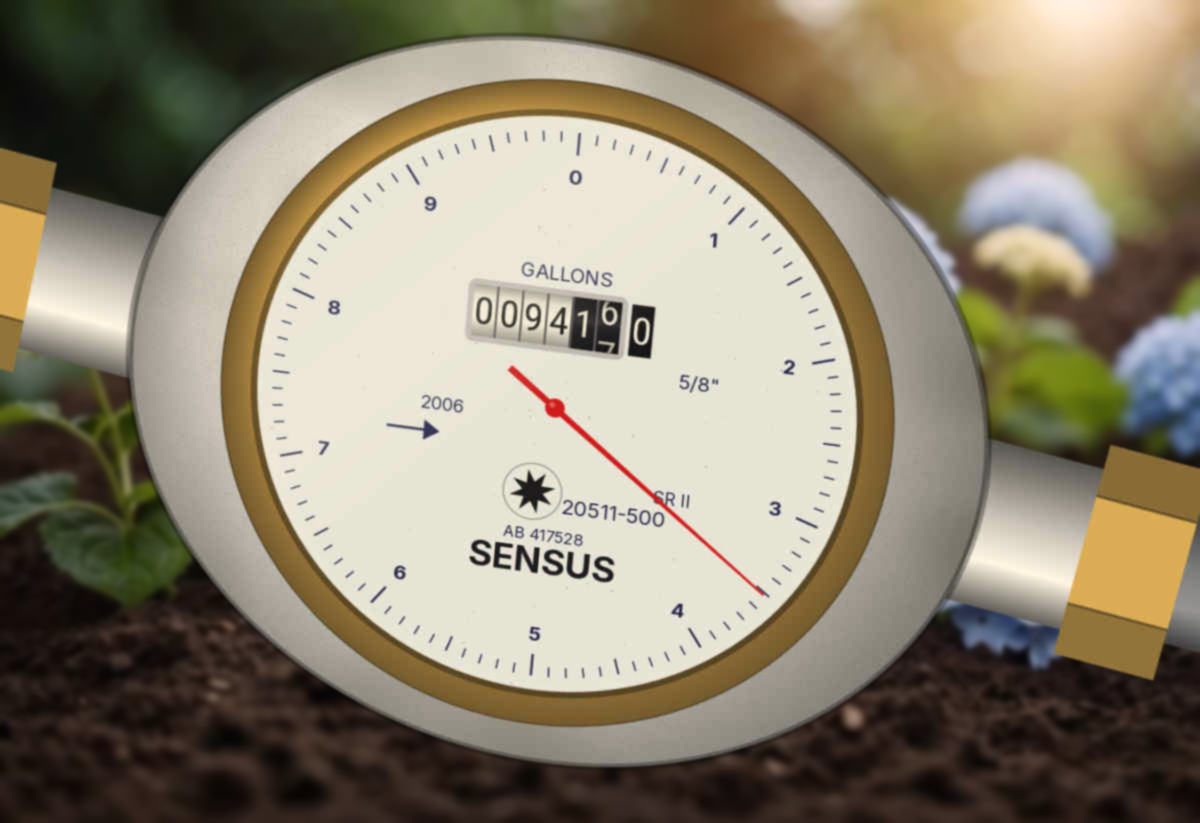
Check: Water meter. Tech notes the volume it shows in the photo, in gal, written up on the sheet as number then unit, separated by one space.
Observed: 94163.5 gal
